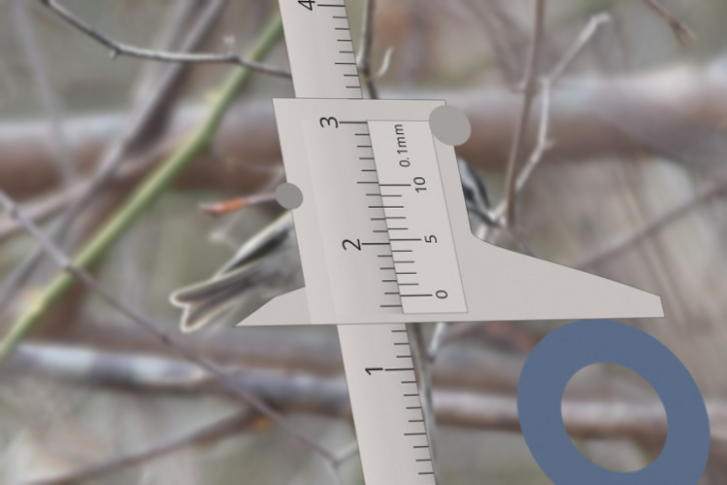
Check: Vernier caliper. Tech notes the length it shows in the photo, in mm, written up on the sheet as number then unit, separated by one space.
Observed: 15.8 mm
